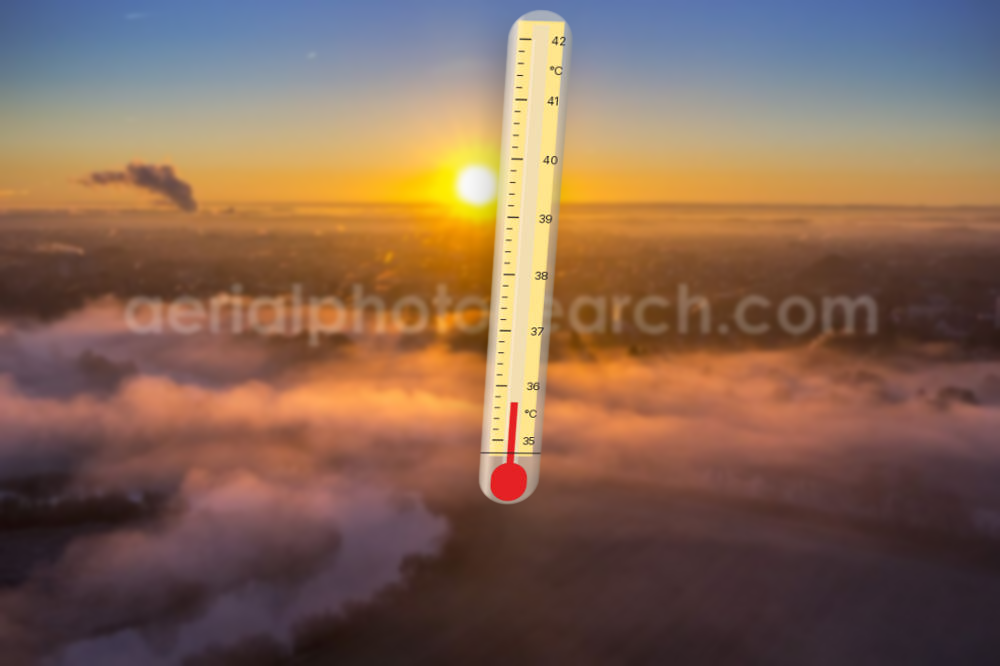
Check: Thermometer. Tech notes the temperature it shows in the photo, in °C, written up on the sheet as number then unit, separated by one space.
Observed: 35.7 °C
